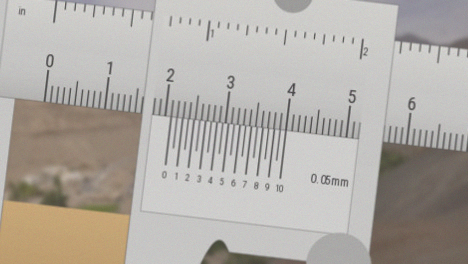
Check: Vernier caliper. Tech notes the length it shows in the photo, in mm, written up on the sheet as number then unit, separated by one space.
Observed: 21.0 mm
